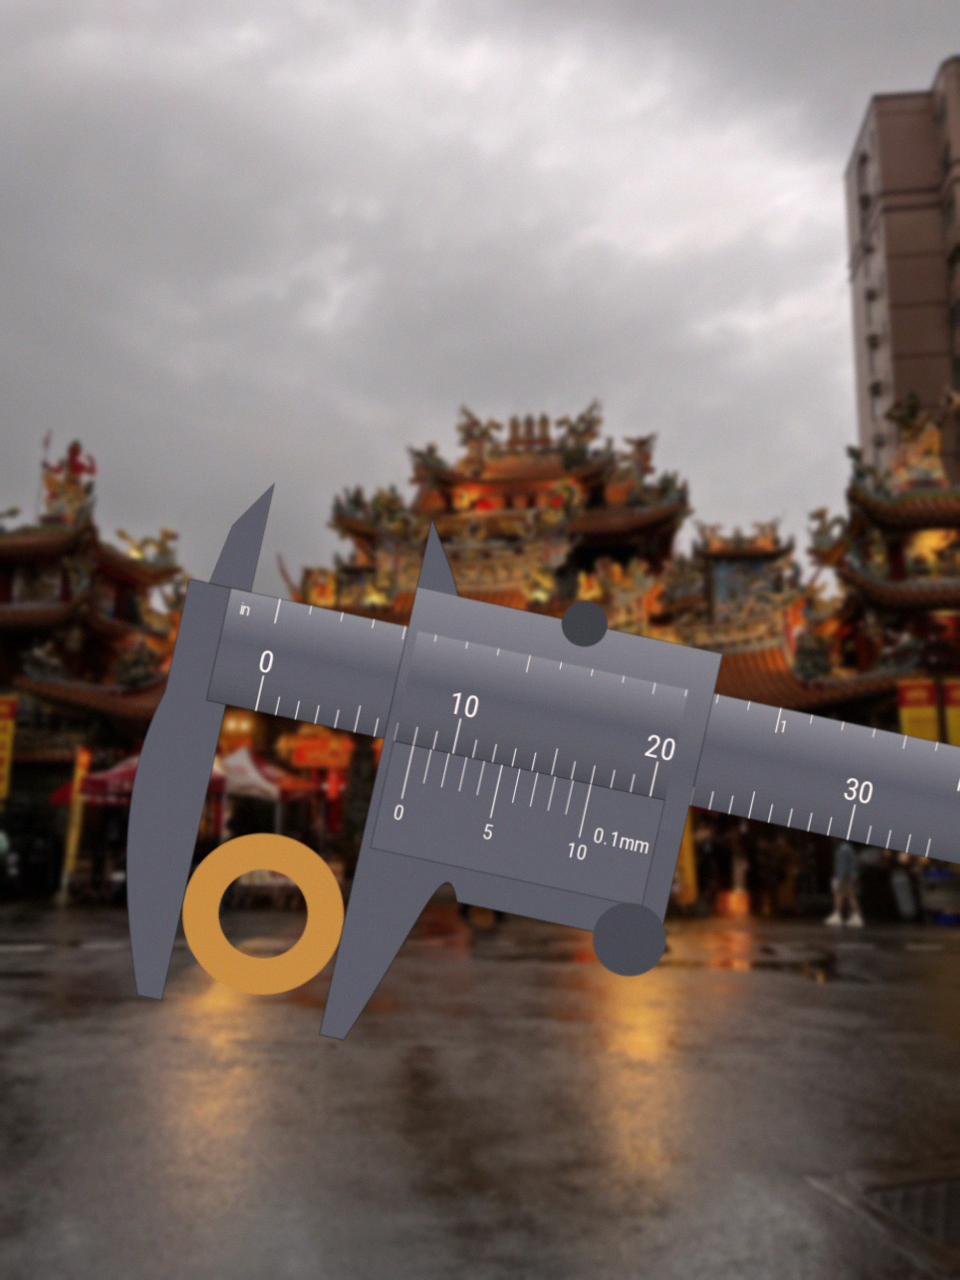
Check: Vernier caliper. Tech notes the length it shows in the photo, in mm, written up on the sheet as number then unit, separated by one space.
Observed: 8.0 mm
